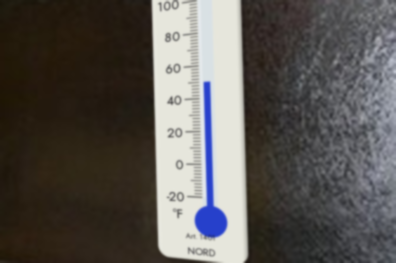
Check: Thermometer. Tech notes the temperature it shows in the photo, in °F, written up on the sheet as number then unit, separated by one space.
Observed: 50 °F
